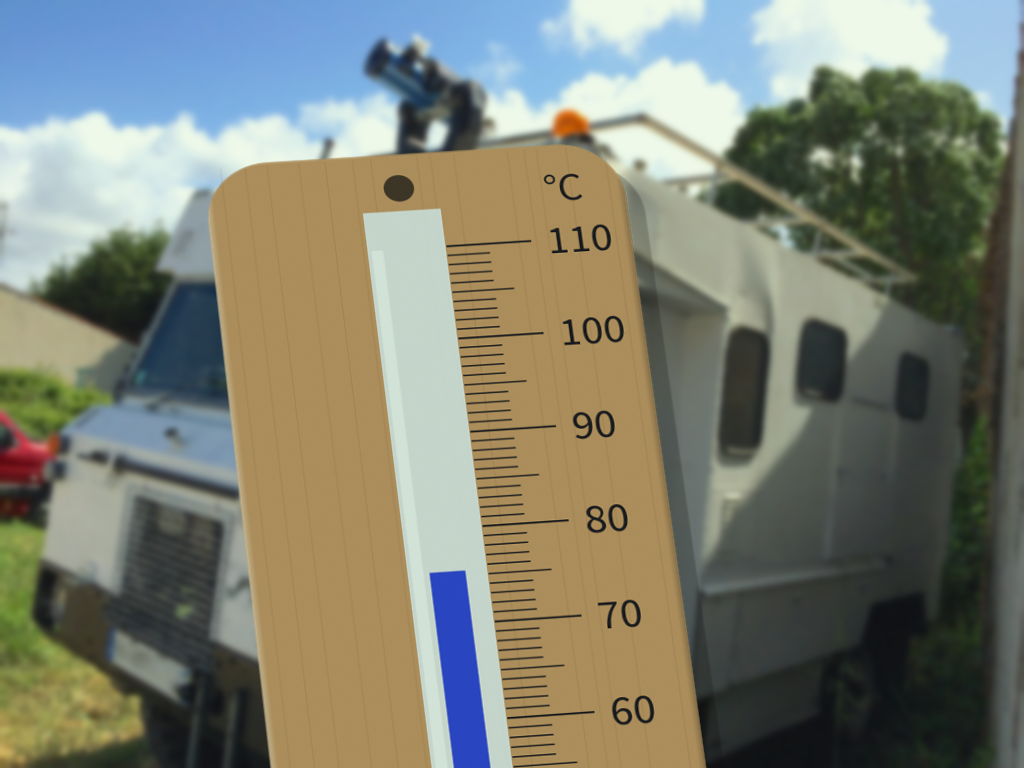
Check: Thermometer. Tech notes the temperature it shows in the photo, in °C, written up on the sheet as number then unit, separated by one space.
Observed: 75.5 °C
